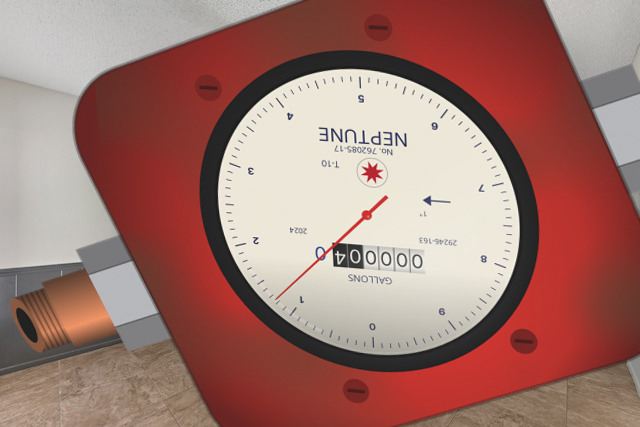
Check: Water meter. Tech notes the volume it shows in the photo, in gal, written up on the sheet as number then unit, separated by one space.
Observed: 41.2 gal
